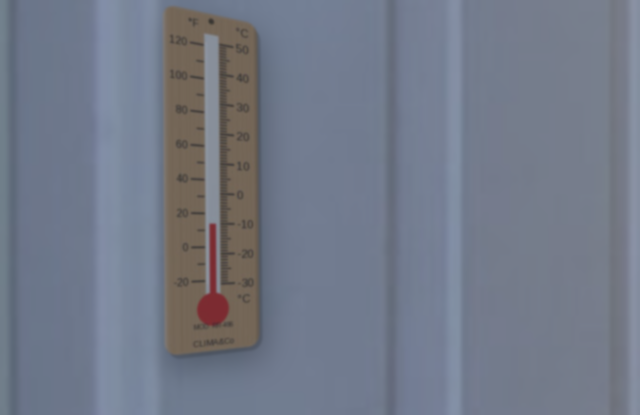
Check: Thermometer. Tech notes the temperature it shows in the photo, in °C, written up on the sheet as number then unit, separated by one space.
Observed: -10 °C
